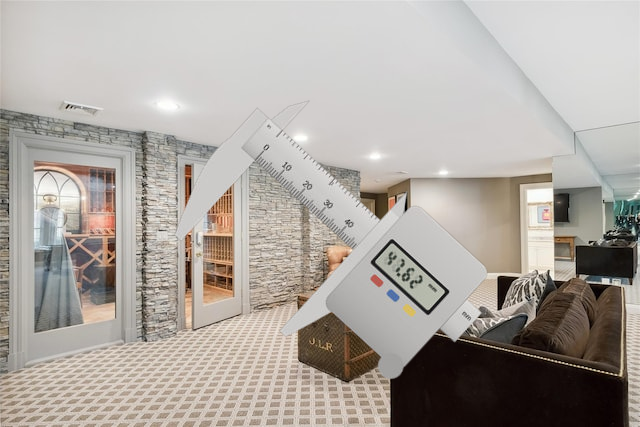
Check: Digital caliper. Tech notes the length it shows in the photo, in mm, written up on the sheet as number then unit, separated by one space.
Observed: 47.62 mm
